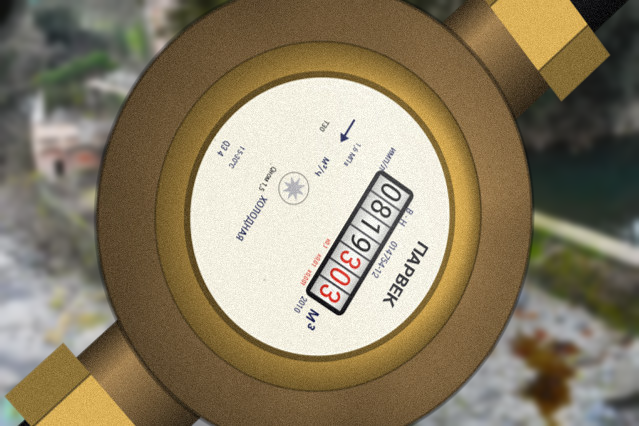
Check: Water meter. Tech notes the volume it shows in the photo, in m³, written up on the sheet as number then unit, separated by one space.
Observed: 819.303 m³
